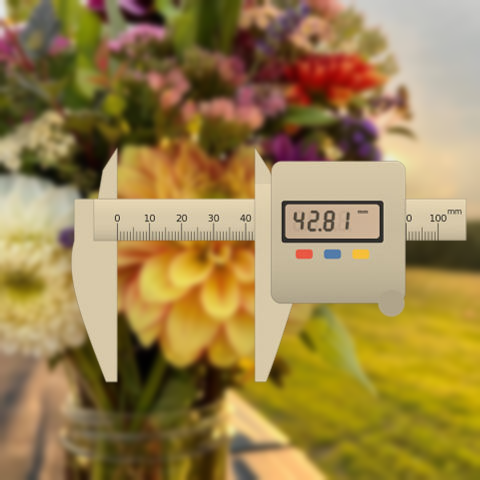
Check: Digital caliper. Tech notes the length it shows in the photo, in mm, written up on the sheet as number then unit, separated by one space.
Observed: 42.81 mm
